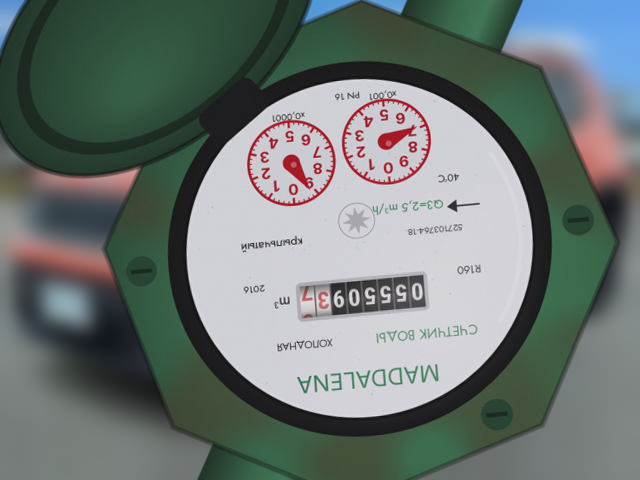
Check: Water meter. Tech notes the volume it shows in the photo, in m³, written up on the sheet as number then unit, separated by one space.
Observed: 55509.3669 m³
